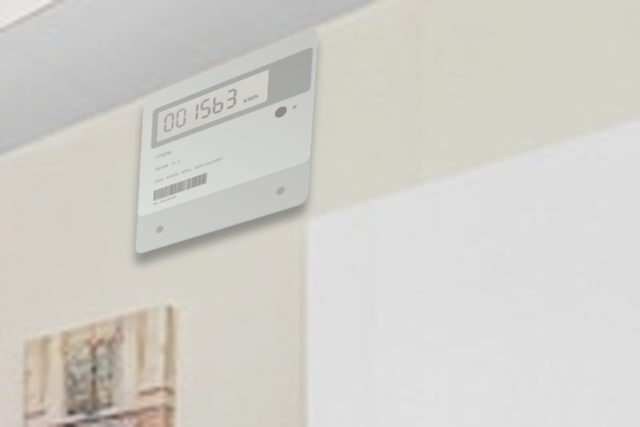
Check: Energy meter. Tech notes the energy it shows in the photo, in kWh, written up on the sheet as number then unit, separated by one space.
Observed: 1563 kWh
